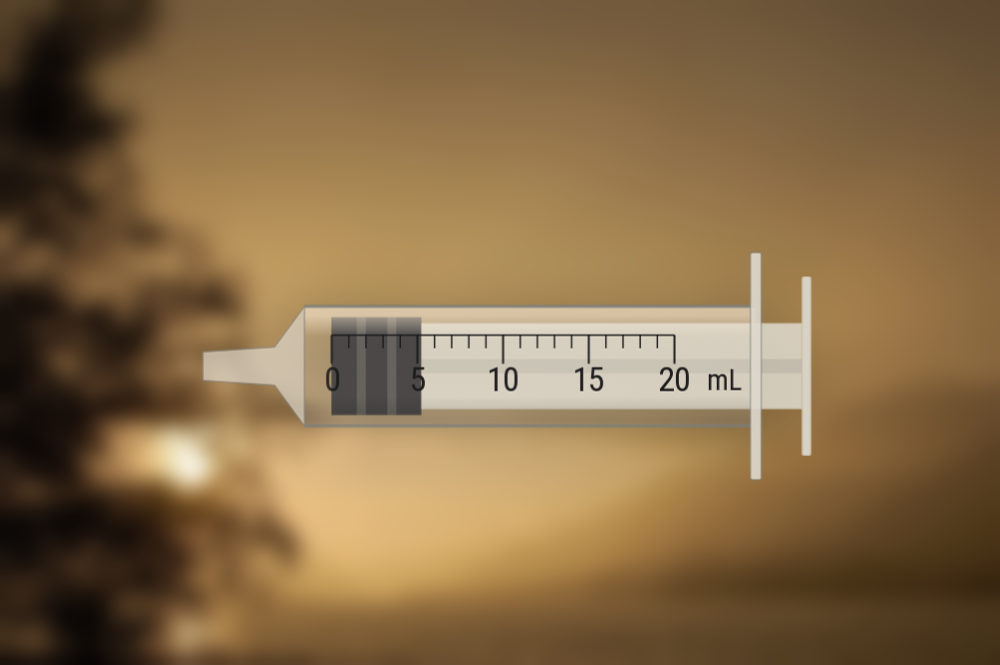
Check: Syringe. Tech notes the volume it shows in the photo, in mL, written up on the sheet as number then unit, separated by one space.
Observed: 0 mL
